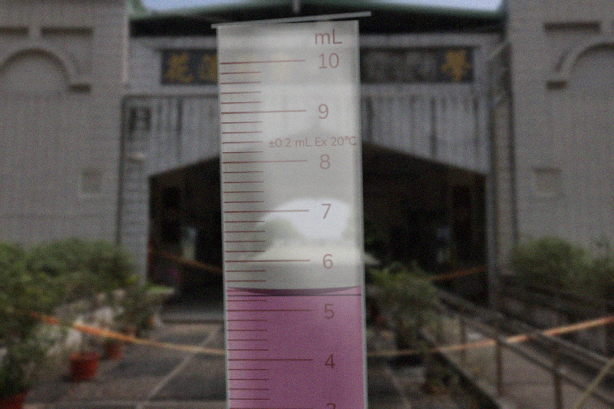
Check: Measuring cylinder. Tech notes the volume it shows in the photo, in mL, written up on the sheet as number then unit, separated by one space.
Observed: 5.3 mL
